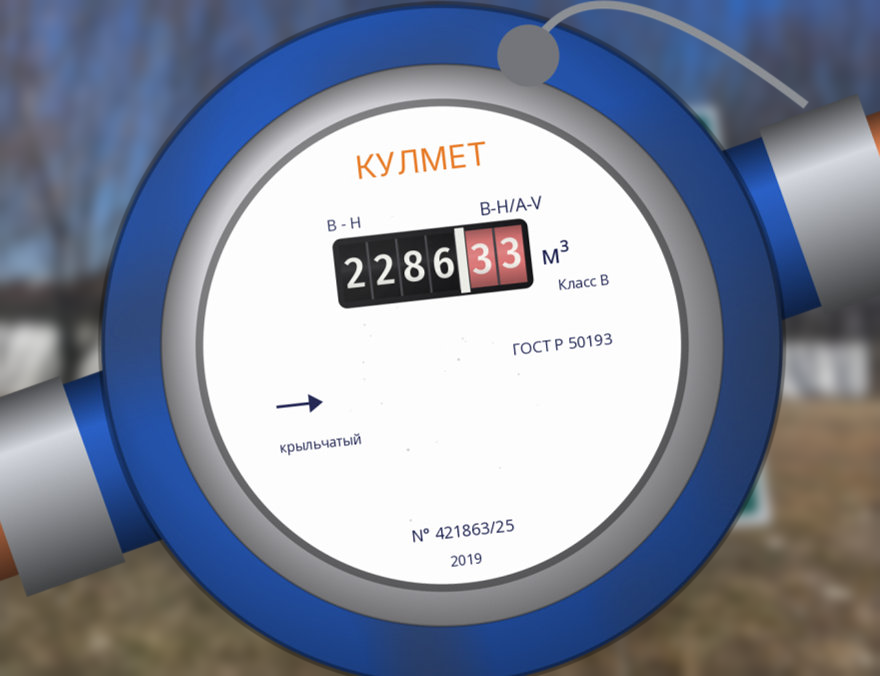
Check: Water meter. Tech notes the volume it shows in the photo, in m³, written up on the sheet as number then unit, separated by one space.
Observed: 2286.33 m³
